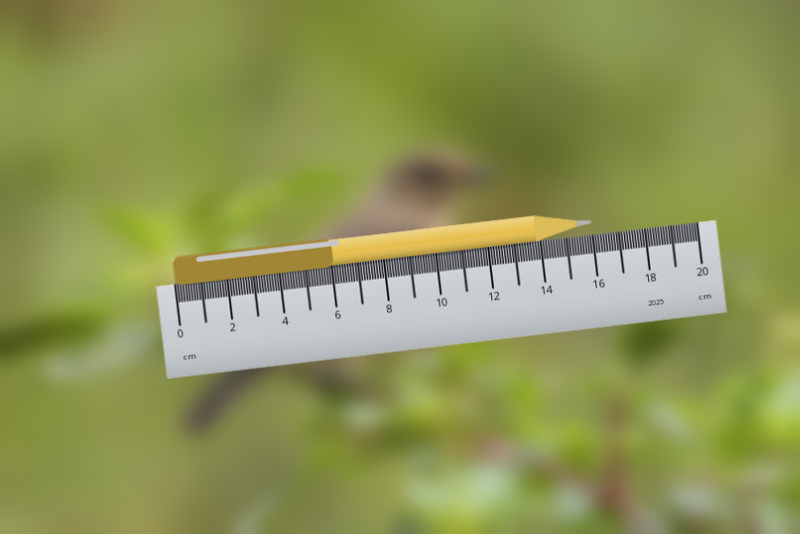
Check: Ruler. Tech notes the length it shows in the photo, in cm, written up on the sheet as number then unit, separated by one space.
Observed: 16 cm
